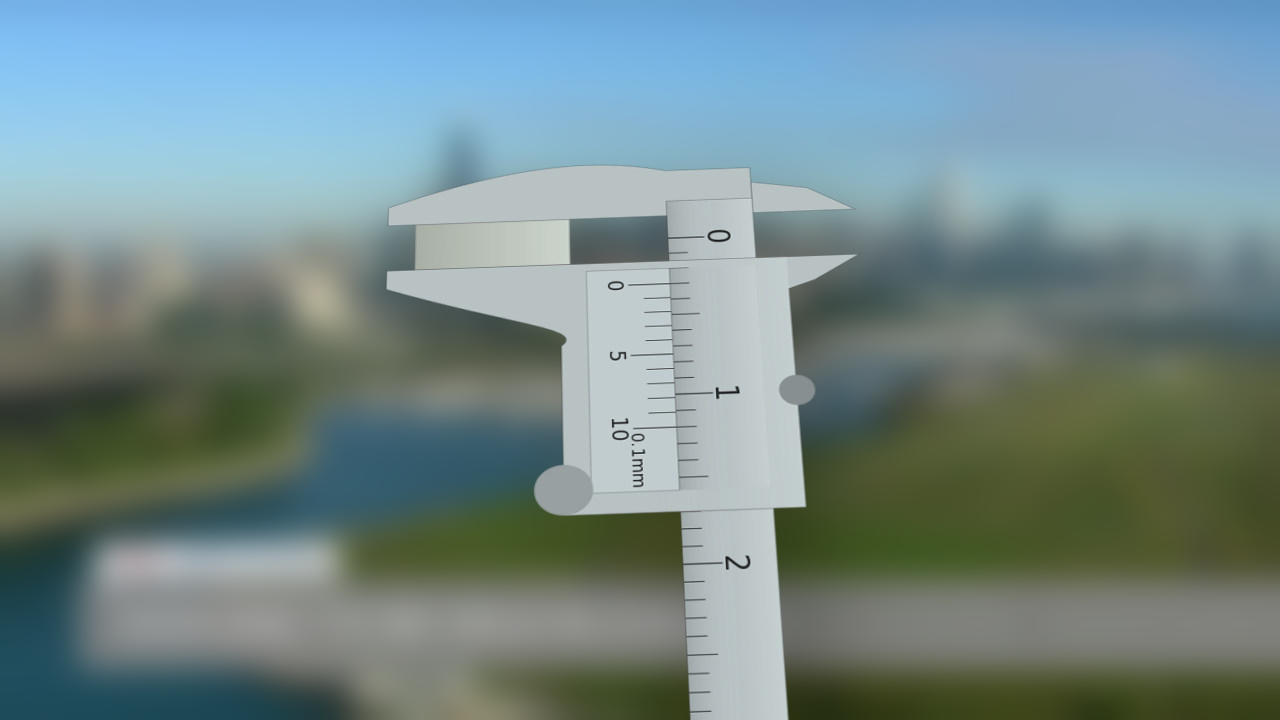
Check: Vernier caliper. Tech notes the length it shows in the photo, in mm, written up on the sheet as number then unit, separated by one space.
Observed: 3.0 mm
